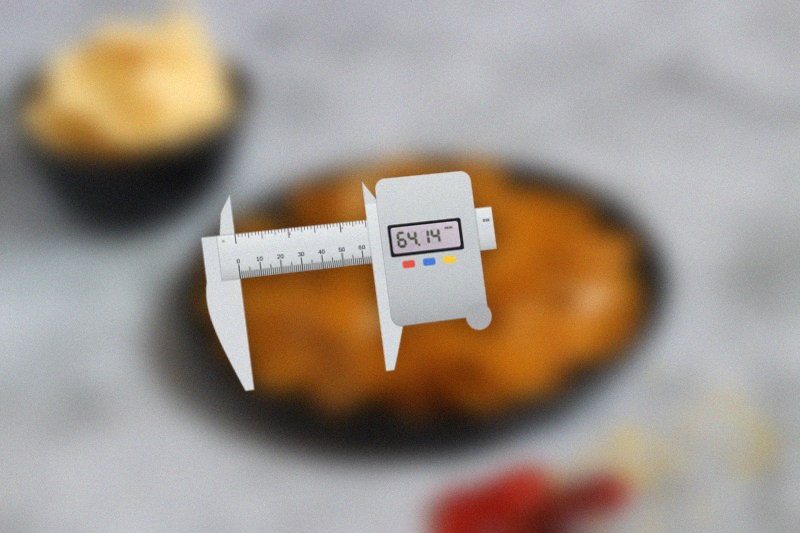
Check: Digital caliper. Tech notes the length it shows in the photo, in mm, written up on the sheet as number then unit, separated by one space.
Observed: 64.14 mm
